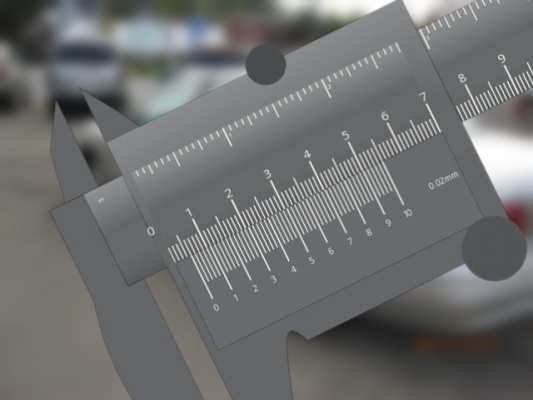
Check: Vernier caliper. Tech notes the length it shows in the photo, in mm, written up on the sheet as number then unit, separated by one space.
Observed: 6.0 mm
